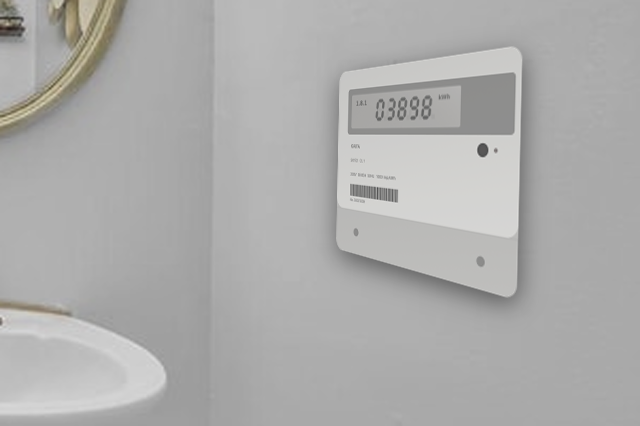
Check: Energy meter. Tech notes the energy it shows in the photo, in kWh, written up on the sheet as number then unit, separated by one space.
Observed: 3898 kWh
